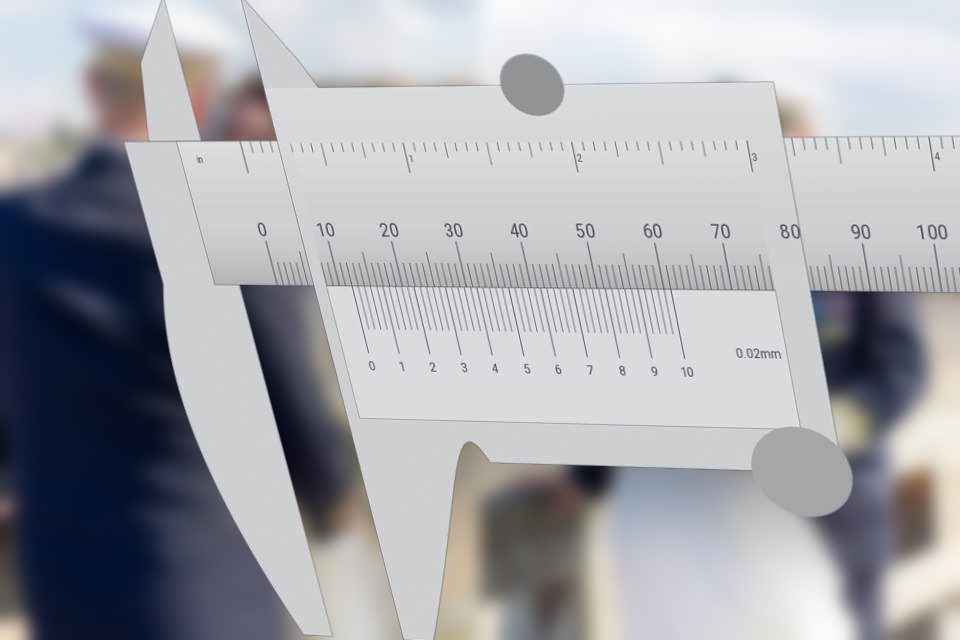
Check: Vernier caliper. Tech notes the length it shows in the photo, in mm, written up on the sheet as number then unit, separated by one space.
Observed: 12.0 mm
